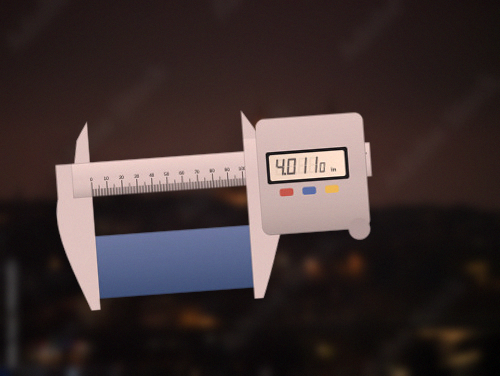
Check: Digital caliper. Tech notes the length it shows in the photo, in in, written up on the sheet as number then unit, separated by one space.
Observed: 4.0110 in
